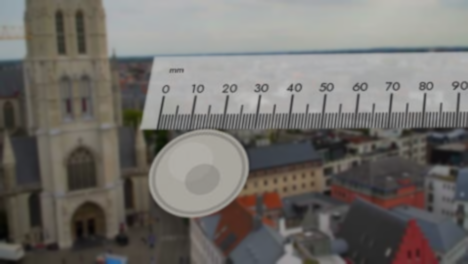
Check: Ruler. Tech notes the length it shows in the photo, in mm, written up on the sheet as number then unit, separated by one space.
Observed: 30 mm
